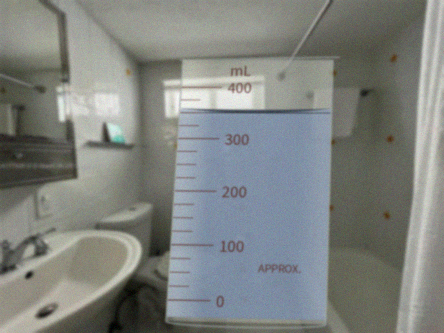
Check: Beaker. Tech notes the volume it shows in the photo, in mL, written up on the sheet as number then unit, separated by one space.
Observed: 350 mL
